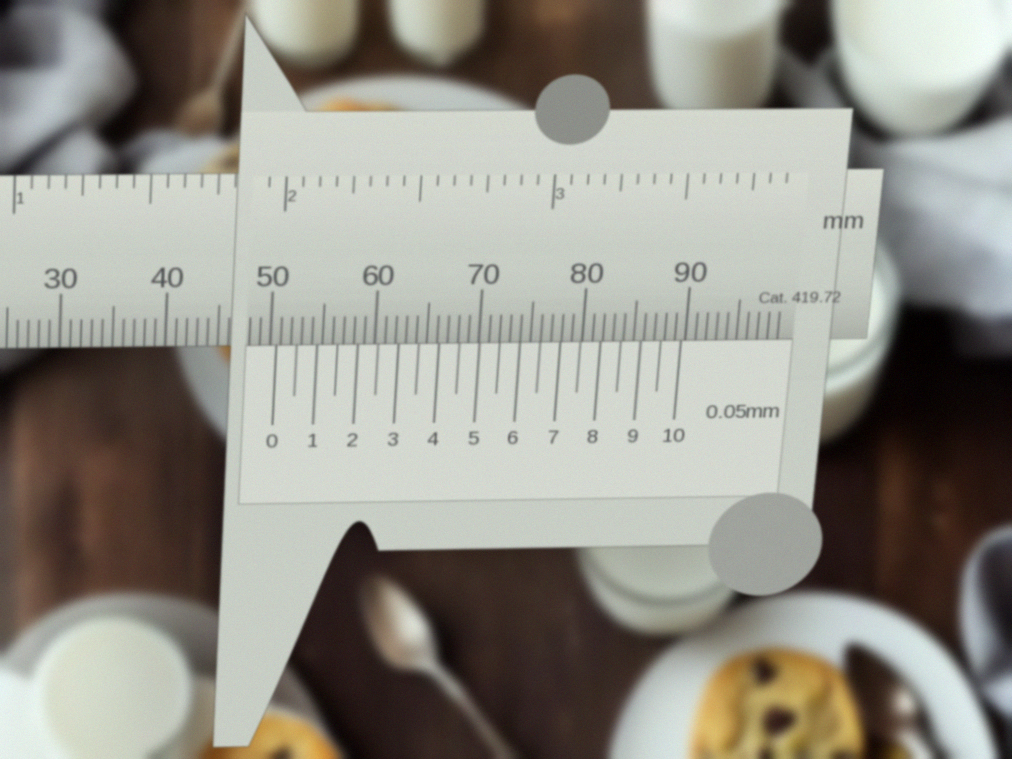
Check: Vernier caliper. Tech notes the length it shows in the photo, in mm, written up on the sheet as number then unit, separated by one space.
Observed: 50.6 mm
